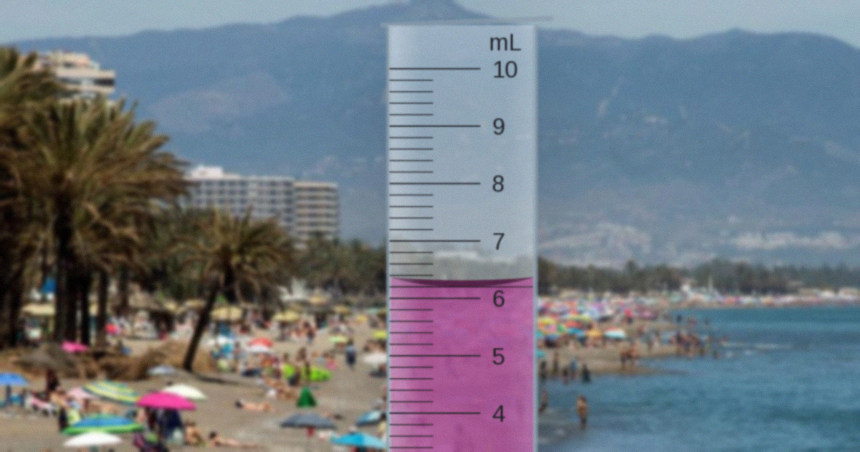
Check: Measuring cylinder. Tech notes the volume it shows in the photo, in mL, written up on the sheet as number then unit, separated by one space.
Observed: 6.2 mL
